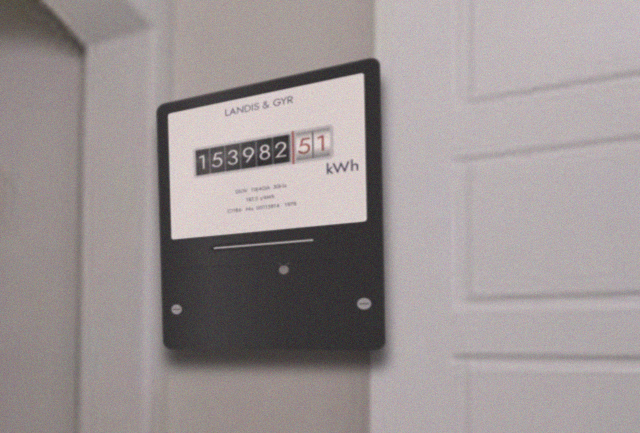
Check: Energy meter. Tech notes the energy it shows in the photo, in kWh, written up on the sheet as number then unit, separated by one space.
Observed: 153982.51 kWh
